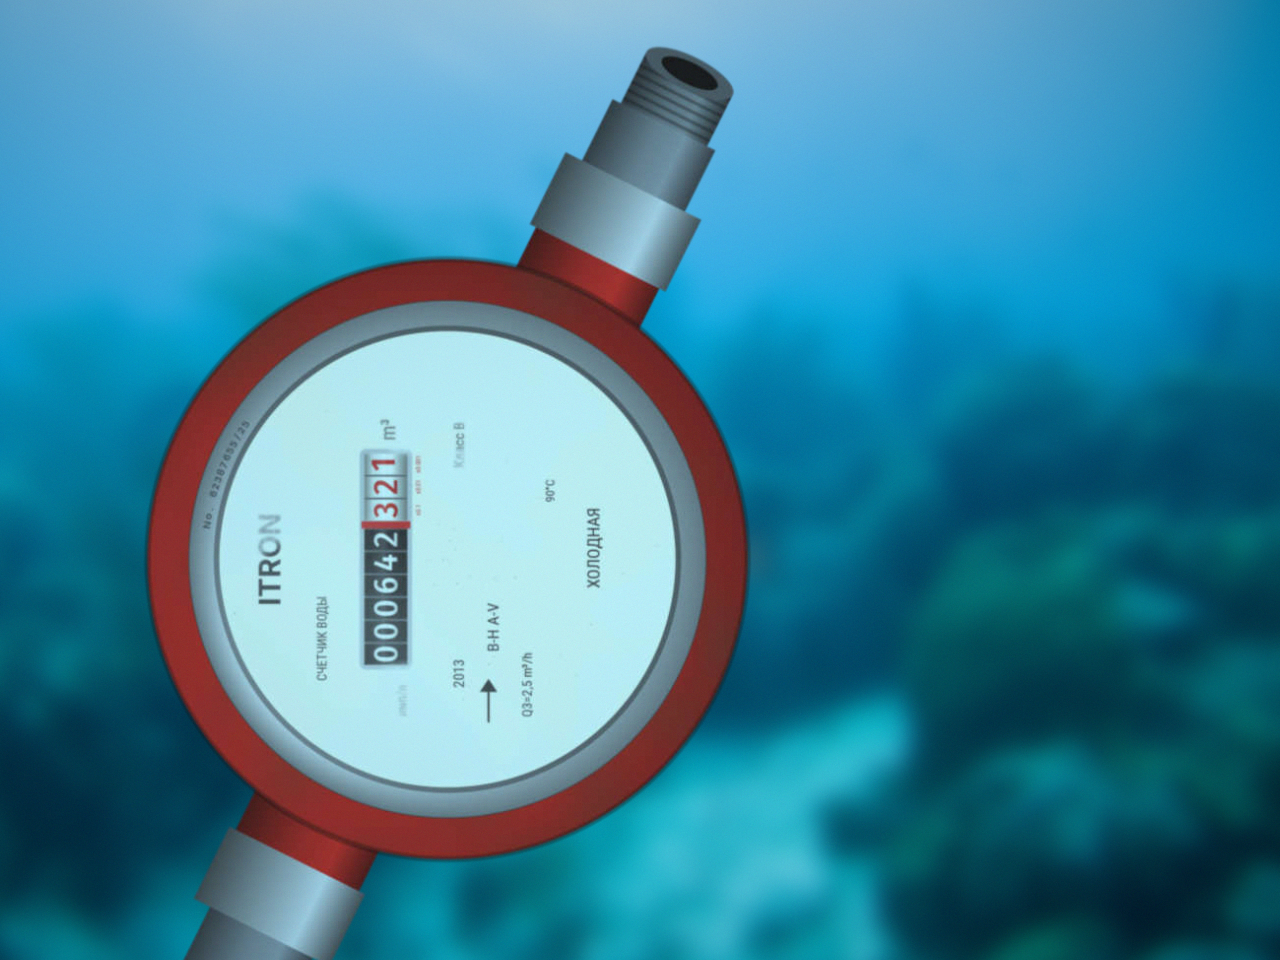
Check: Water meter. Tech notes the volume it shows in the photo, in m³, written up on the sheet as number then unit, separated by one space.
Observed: 642.321 m³
